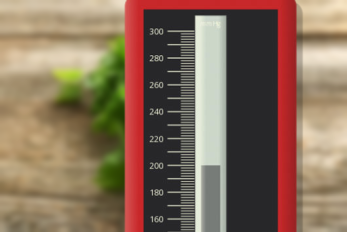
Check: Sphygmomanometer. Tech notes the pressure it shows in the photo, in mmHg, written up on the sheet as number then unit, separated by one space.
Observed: 200 mmHg
